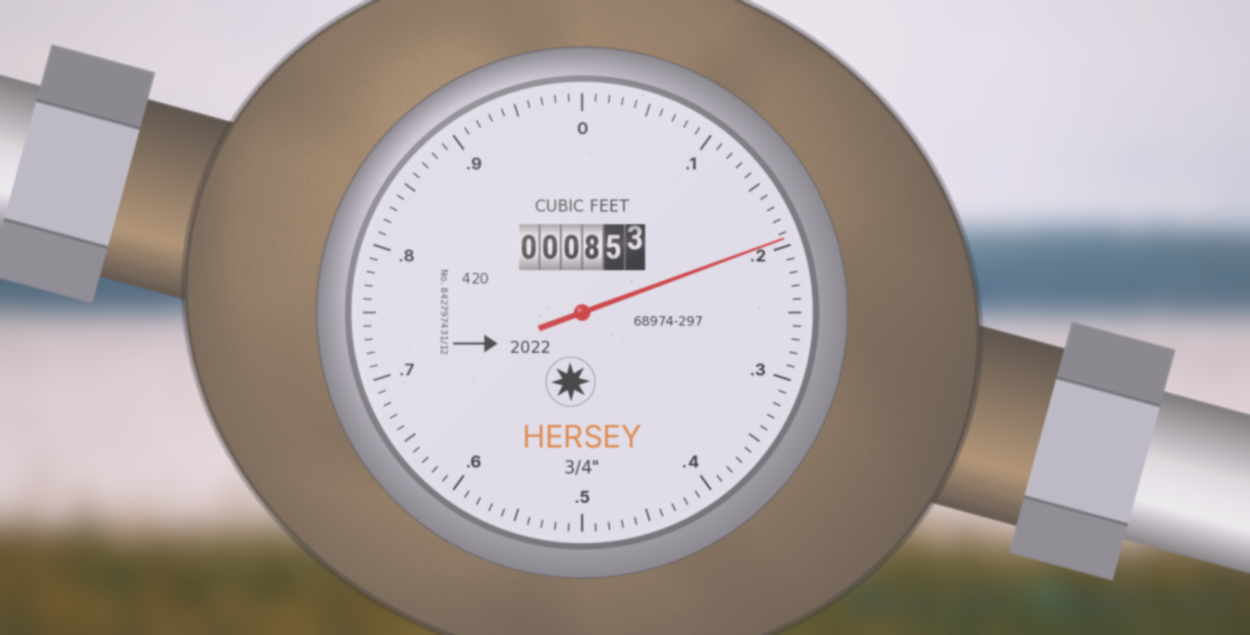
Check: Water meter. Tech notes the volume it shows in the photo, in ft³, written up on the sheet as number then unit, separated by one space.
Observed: 853.19 ft³
